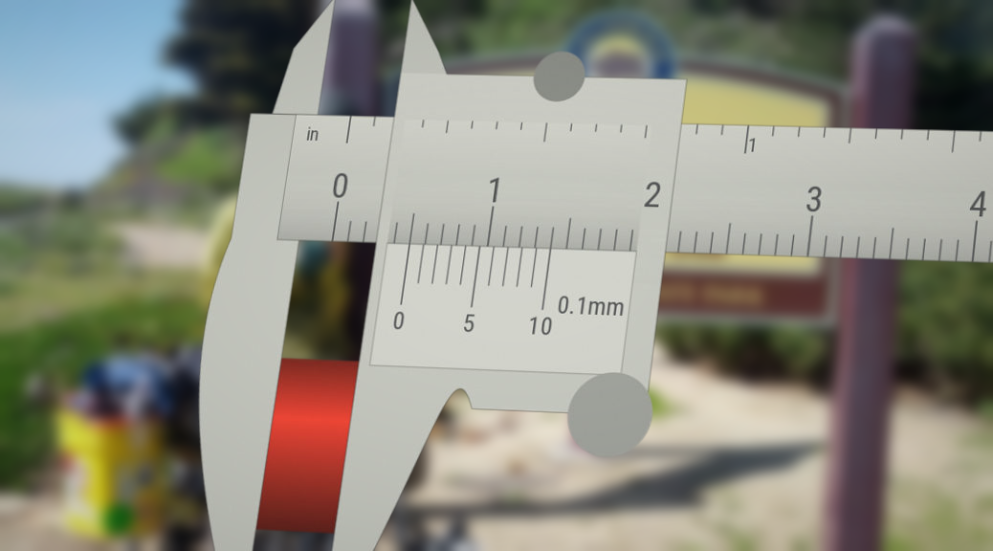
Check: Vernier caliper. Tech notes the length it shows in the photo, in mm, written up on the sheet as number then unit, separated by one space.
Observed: 5.0 mm
